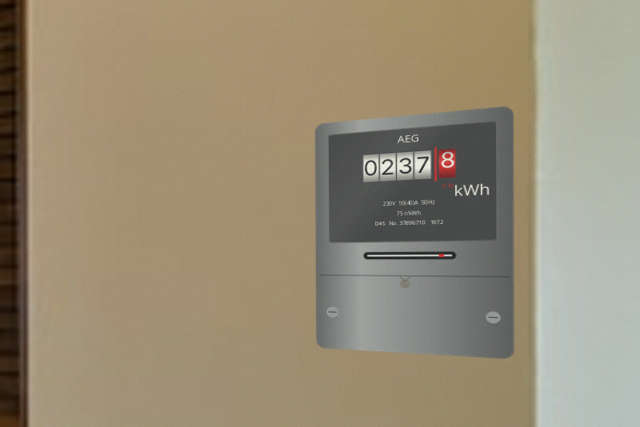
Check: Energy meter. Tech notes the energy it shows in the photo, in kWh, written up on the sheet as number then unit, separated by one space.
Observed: 237.8 kWh
